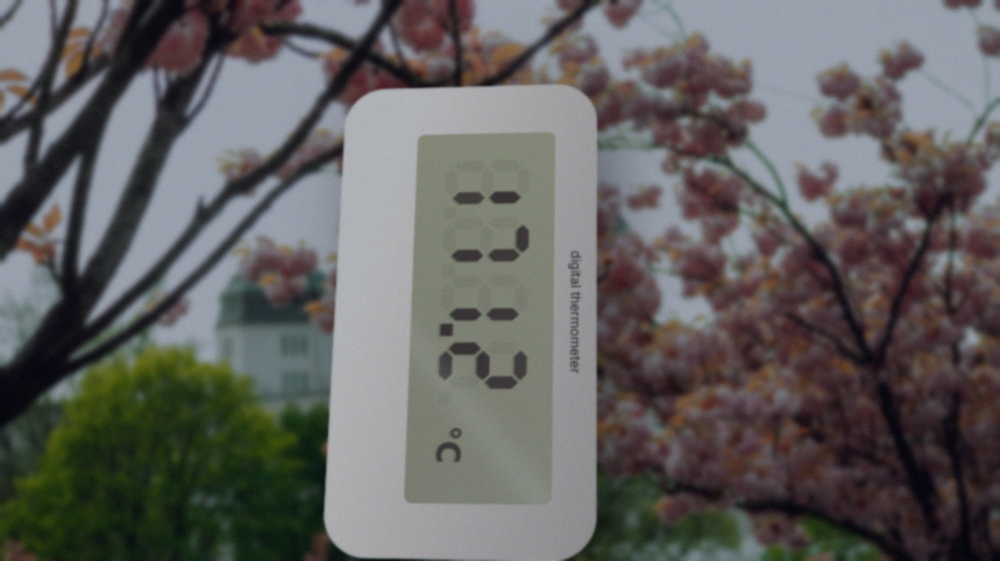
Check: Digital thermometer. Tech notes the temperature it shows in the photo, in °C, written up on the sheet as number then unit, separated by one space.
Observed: 171.2 °C
